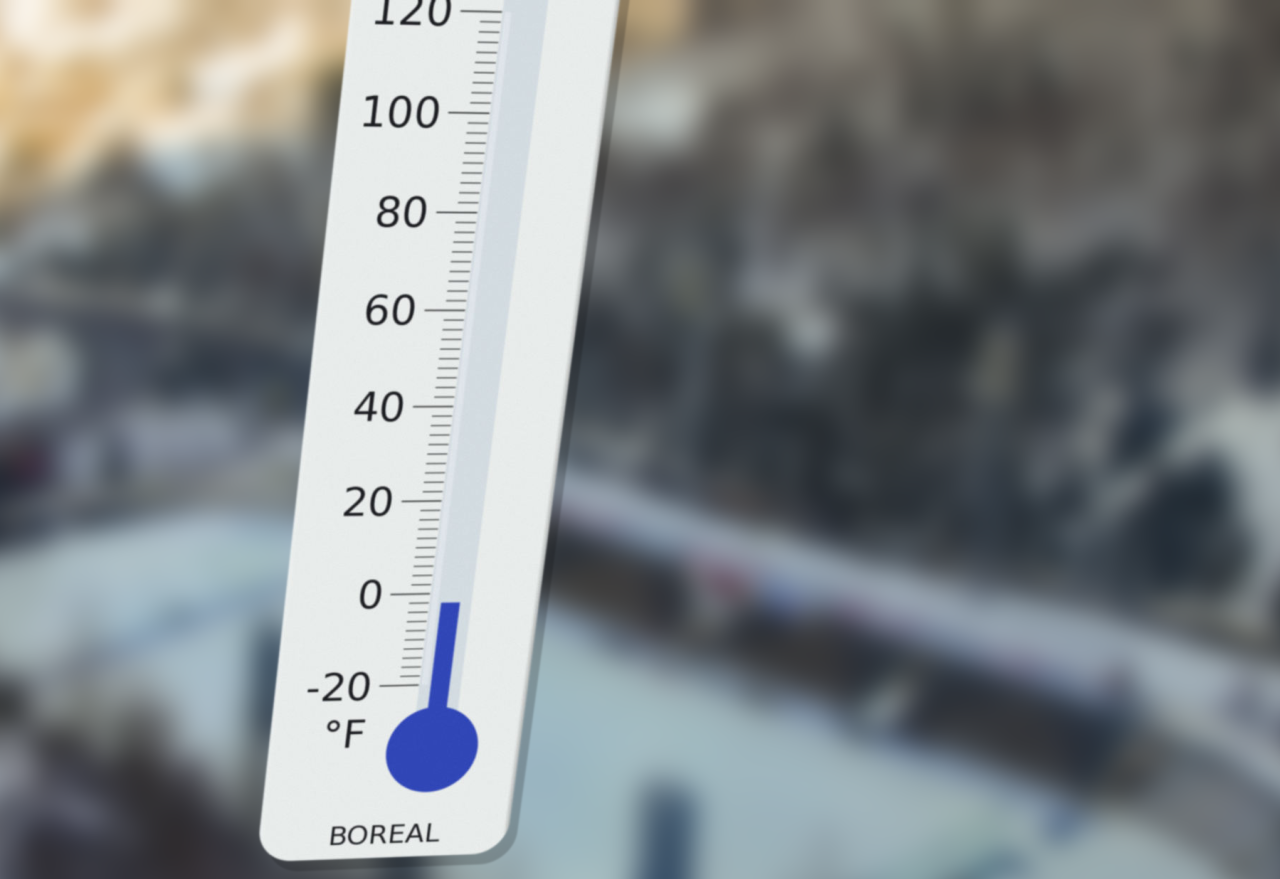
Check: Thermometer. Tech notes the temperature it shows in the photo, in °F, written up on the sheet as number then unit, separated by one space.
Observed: -2 °F
